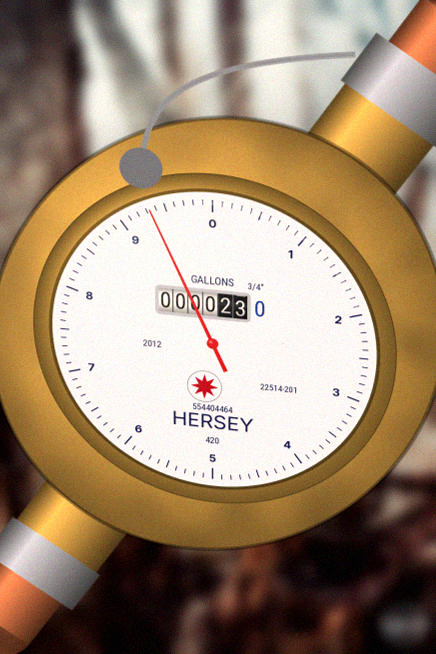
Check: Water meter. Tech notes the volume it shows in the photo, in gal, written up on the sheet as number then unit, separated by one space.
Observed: 229.3 gal
